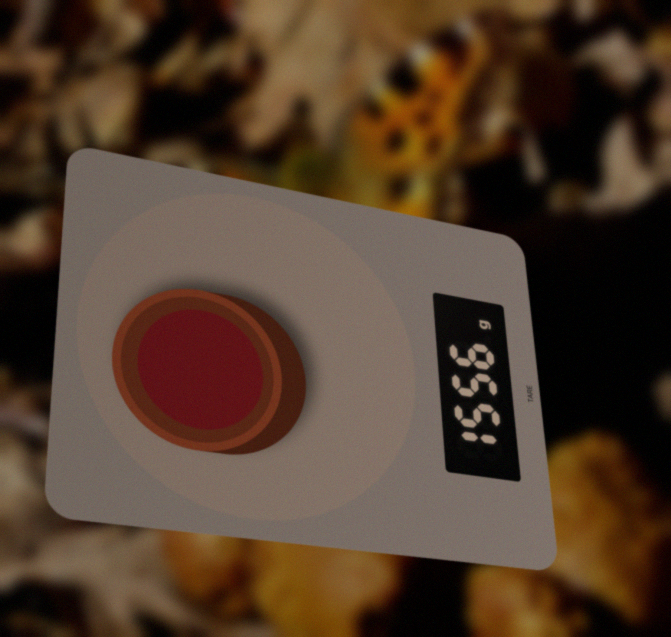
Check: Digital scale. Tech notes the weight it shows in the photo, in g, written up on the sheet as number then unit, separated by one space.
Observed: 1556 g
